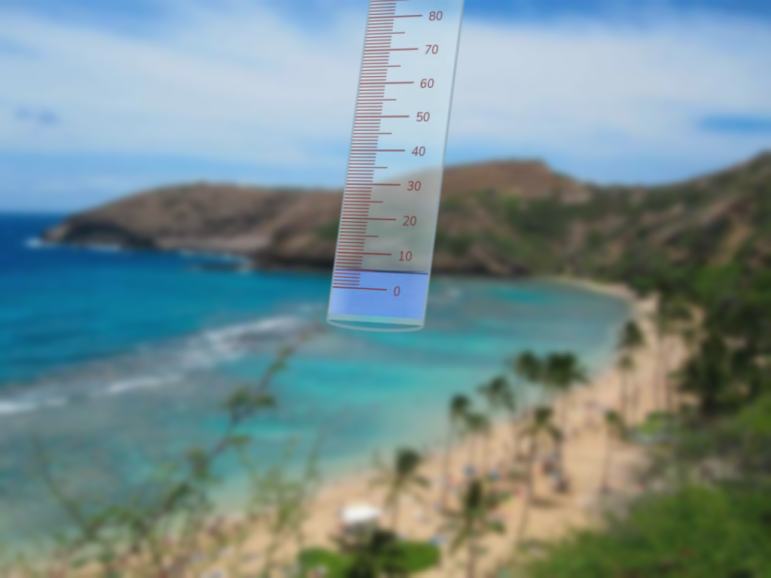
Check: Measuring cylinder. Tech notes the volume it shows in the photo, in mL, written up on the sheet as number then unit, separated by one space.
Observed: 5 mL
